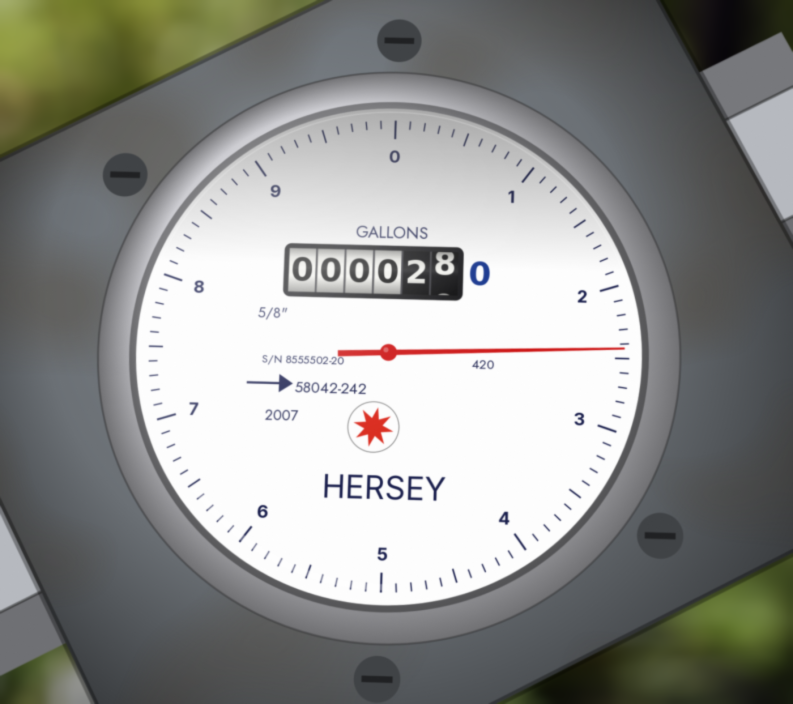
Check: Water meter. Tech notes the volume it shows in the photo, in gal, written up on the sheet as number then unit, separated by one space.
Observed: 282.4 gal
